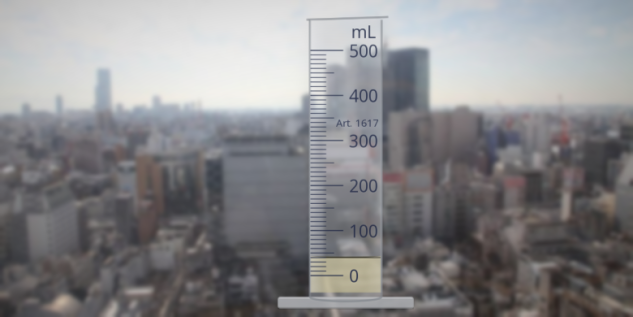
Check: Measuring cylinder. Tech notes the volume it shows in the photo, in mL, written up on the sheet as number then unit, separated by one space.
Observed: 40 mL
